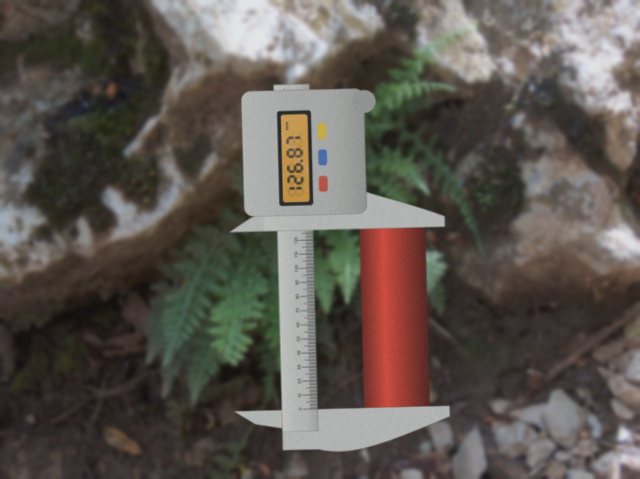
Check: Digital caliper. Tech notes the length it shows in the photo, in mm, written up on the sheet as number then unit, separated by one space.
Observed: 126.87 mm
